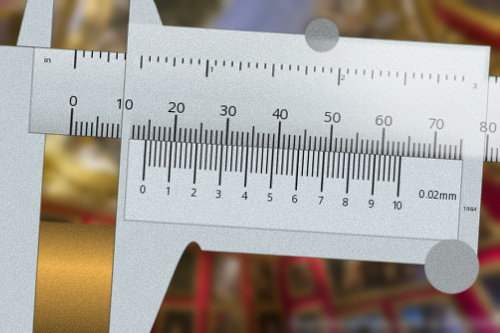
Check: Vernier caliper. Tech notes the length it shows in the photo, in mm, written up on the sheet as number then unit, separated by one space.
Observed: 14.5 mm
